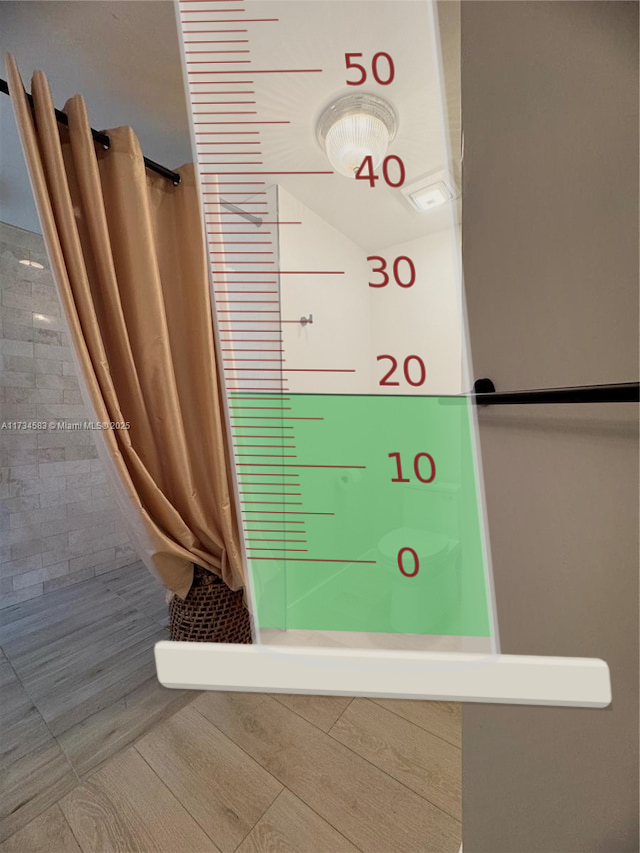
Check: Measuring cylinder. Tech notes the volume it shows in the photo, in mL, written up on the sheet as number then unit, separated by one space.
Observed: 17.5 mL
